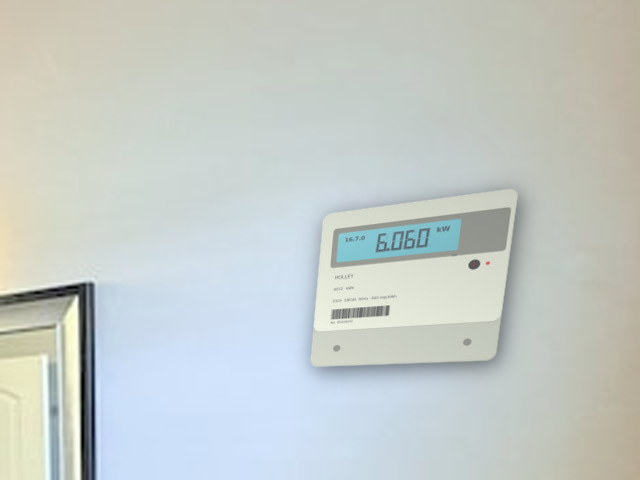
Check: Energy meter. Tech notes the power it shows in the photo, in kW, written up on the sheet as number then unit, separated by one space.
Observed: 6.060 kW
